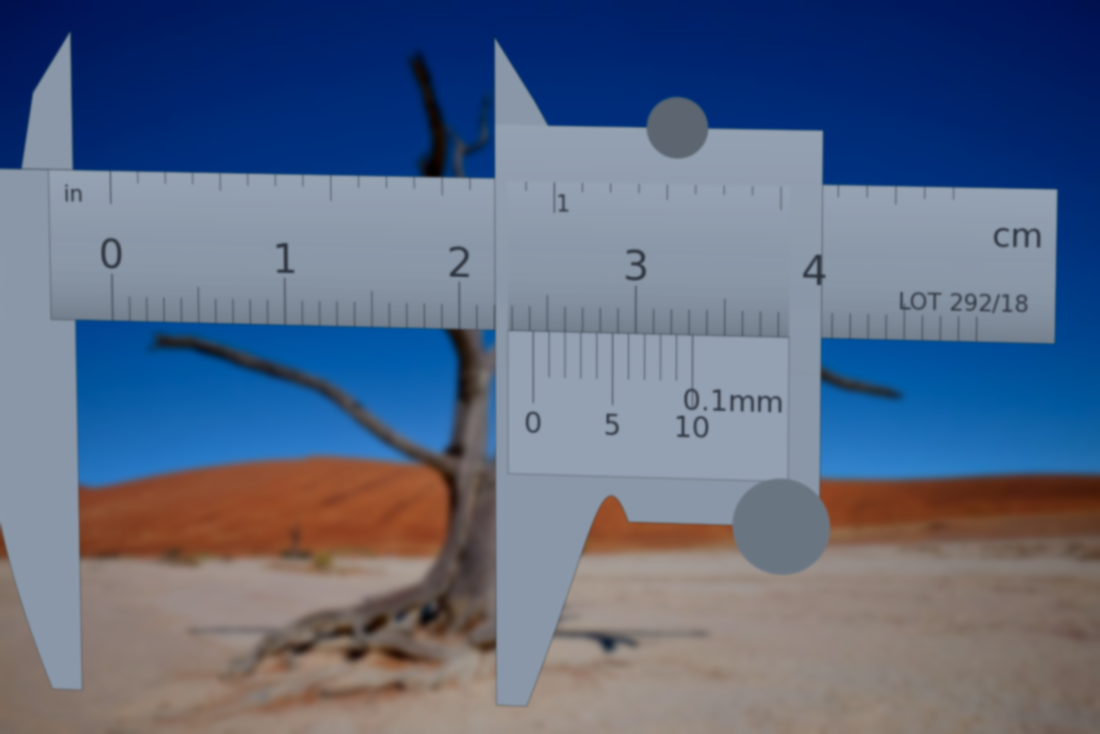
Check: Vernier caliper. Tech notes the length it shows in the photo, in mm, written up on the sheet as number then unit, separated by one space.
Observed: 24.2 mm
